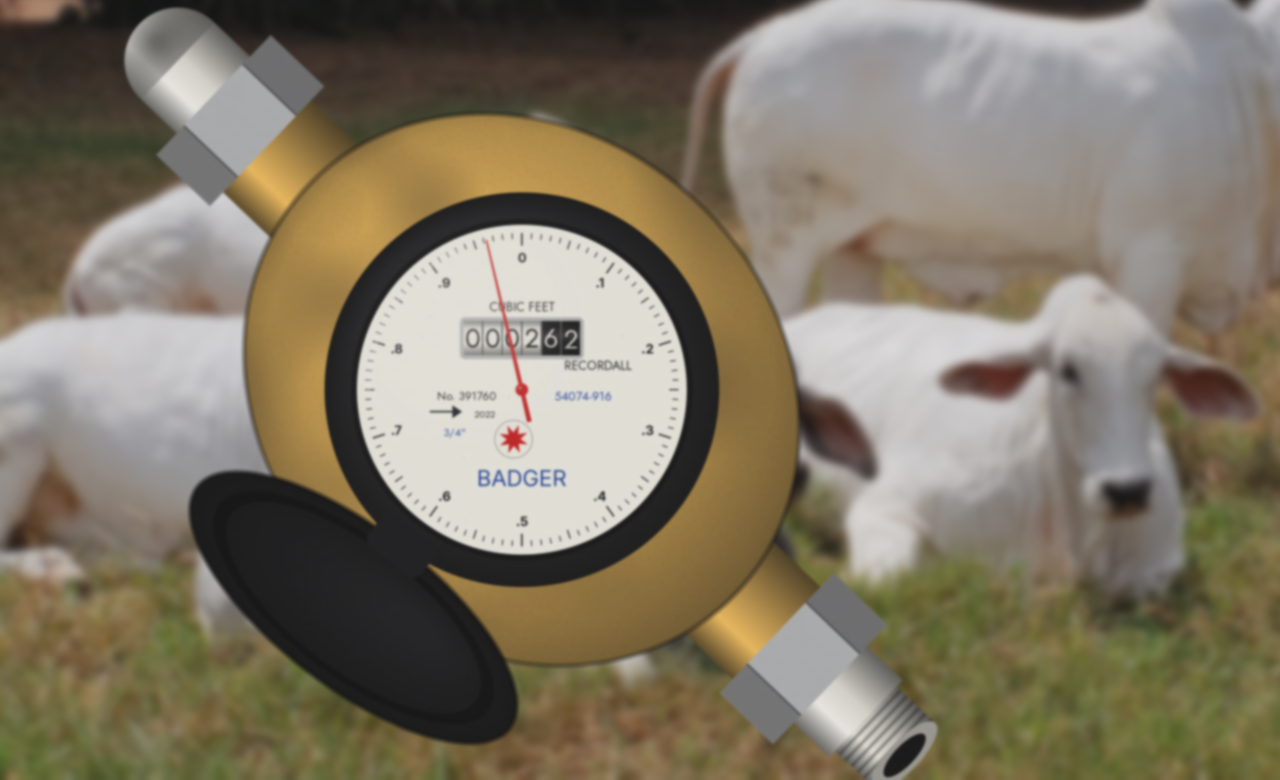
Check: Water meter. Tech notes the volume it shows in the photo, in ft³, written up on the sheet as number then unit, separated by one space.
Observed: 261.96 ft³
